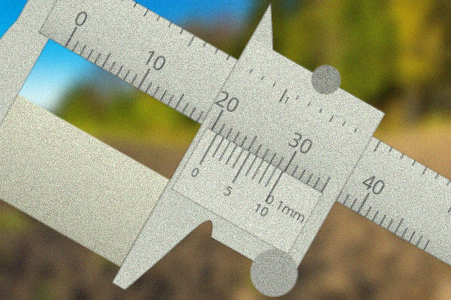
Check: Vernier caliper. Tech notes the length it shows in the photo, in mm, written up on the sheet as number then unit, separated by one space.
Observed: 20.8 mm
